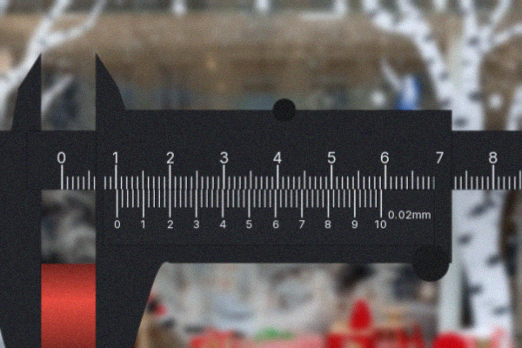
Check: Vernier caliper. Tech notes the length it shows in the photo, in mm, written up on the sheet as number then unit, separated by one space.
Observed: 10.2 mm
